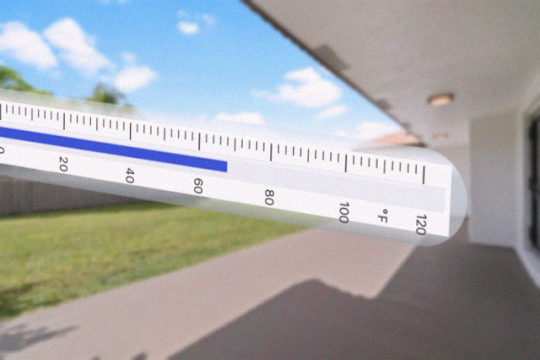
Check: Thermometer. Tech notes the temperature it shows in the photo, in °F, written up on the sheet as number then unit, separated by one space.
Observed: 68 °F
